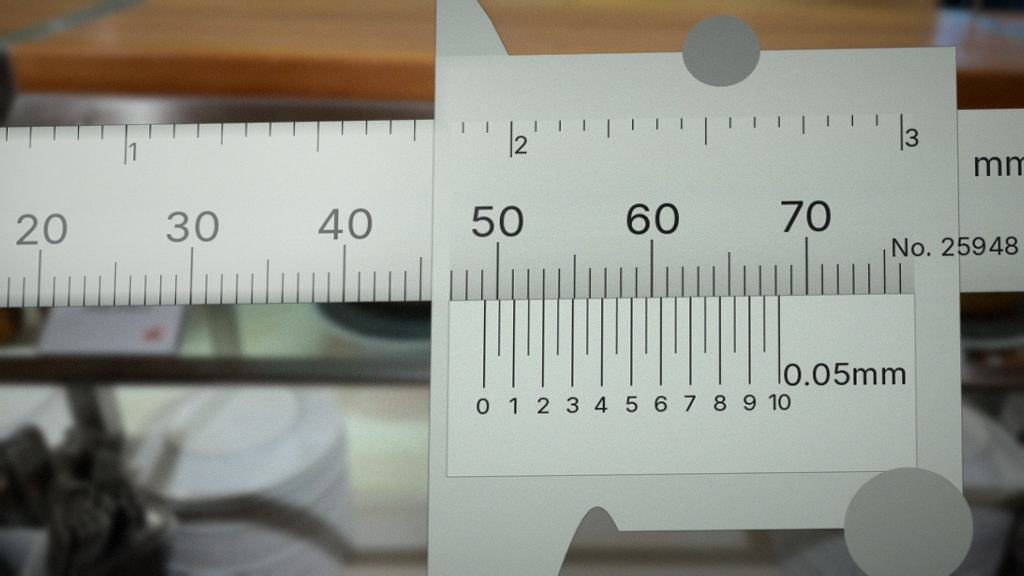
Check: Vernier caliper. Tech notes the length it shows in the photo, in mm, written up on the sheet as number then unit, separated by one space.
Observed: 49.2 mm
